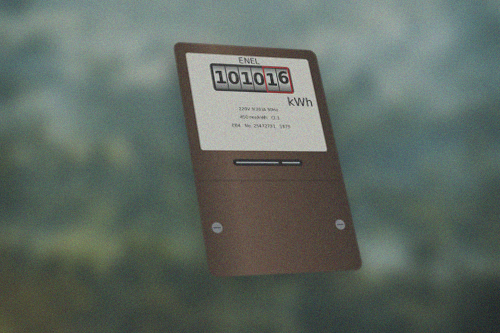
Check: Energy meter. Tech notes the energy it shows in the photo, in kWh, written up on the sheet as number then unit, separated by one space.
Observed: 1010.16 kWh
